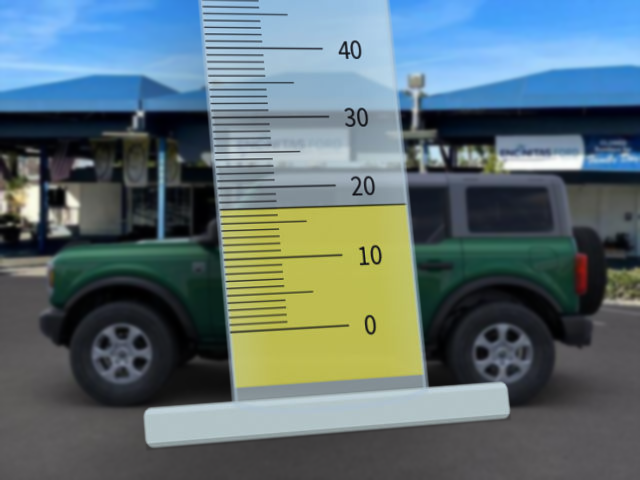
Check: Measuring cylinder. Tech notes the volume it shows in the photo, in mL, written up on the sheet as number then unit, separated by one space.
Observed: 17 mL
